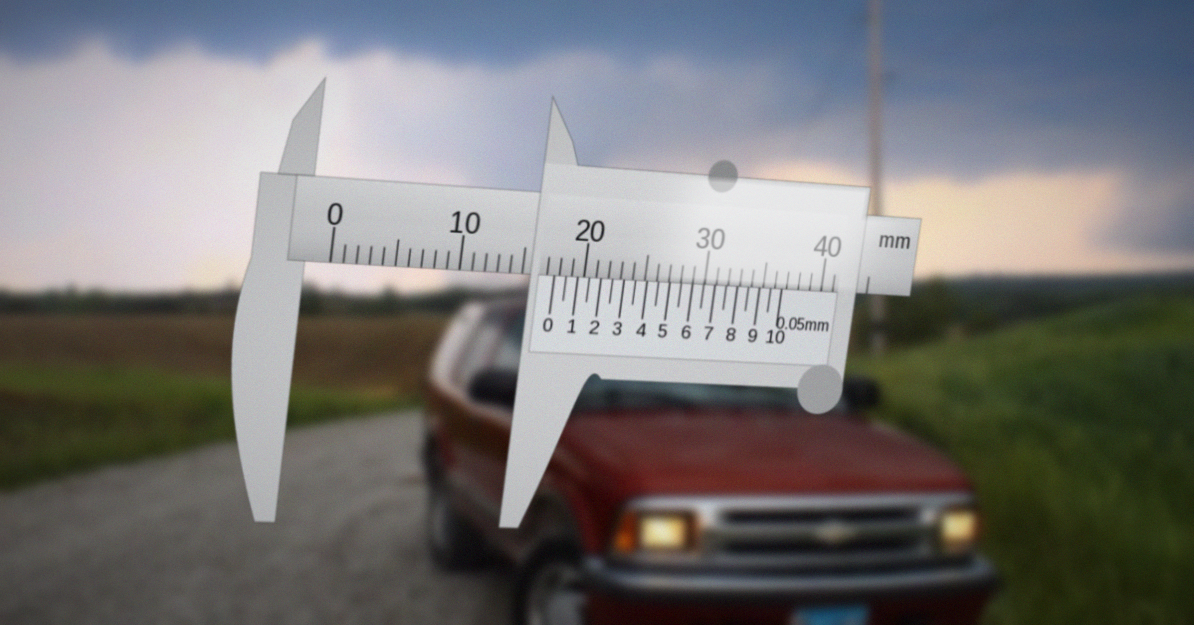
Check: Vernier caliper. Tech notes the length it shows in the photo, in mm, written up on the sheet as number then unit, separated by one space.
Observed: 17.6 mm
